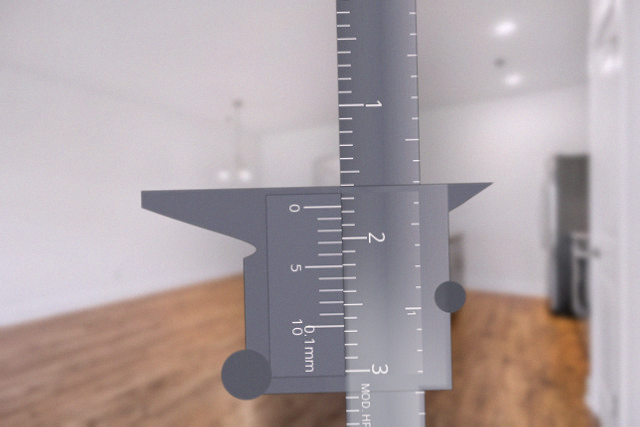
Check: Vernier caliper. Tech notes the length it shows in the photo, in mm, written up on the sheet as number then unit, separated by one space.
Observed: 17.6 mm
